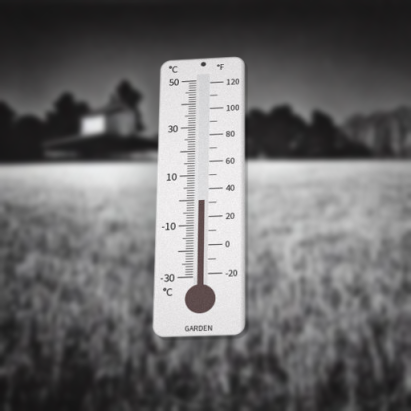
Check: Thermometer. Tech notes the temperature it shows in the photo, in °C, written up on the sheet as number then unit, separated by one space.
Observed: 0 °C
